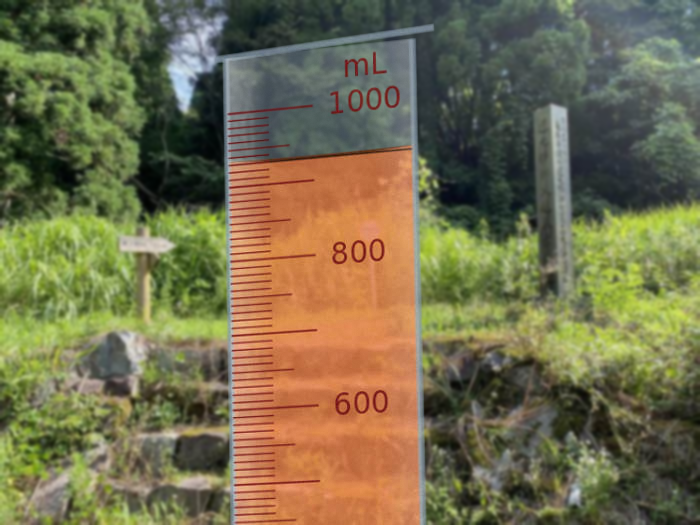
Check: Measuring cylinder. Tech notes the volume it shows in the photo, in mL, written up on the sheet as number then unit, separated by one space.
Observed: 930 mL
